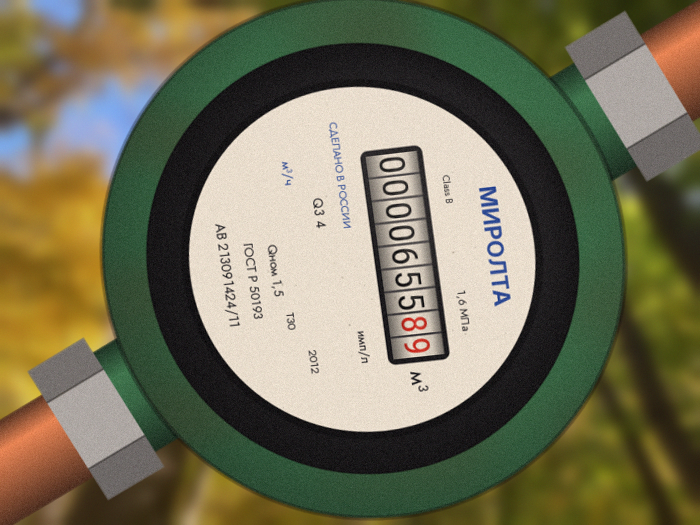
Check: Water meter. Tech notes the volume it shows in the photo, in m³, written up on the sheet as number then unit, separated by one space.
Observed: 655.89 m³
